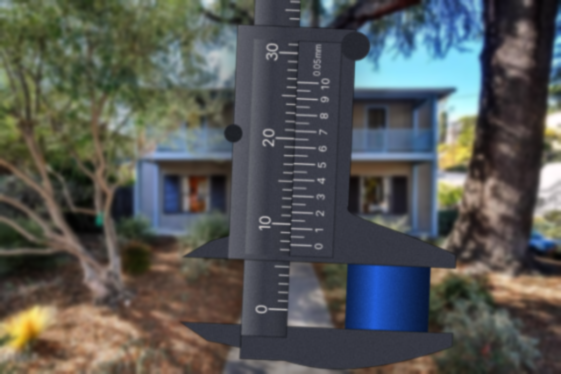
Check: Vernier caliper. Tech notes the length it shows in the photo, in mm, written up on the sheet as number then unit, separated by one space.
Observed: 7.6 mm
